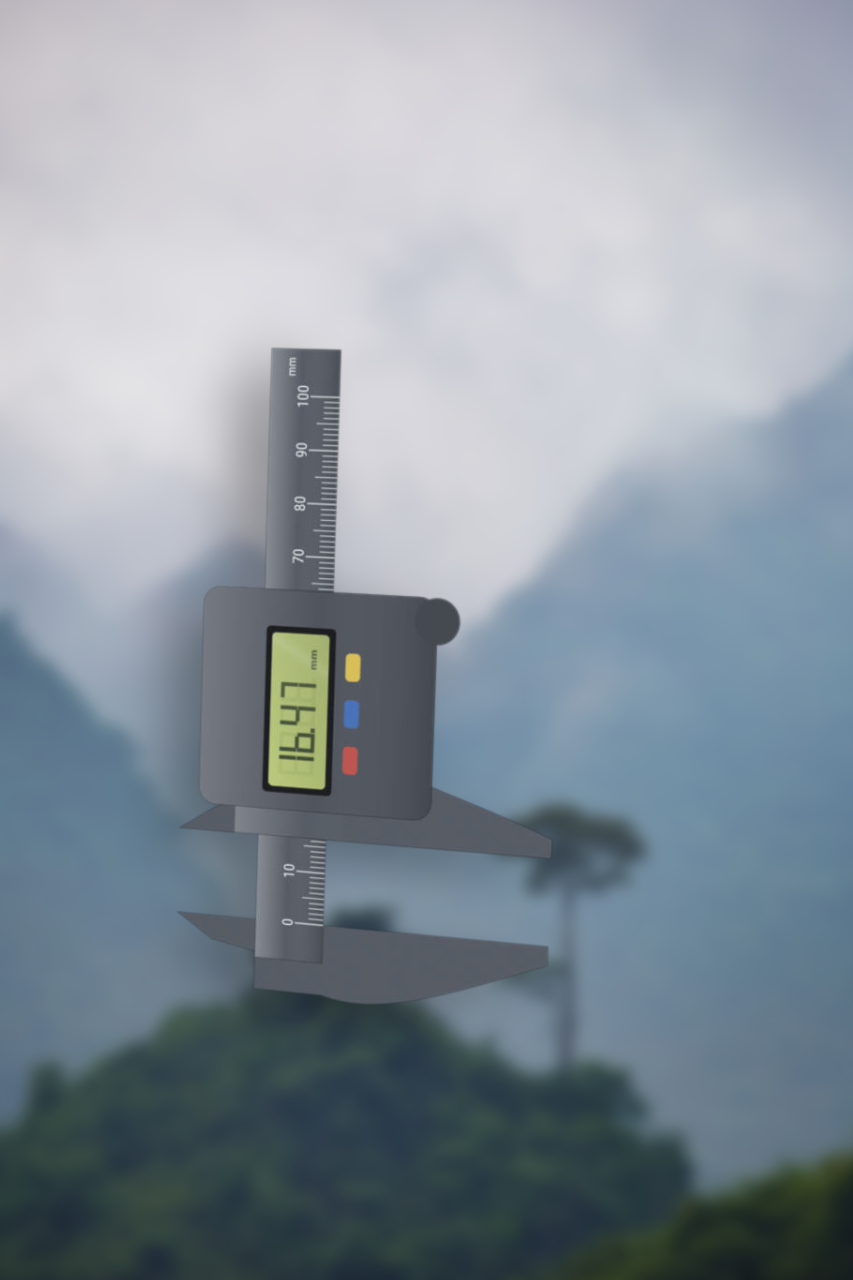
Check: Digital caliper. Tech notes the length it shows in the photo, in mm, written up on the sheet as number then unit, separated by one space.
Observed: 16.47 mm
